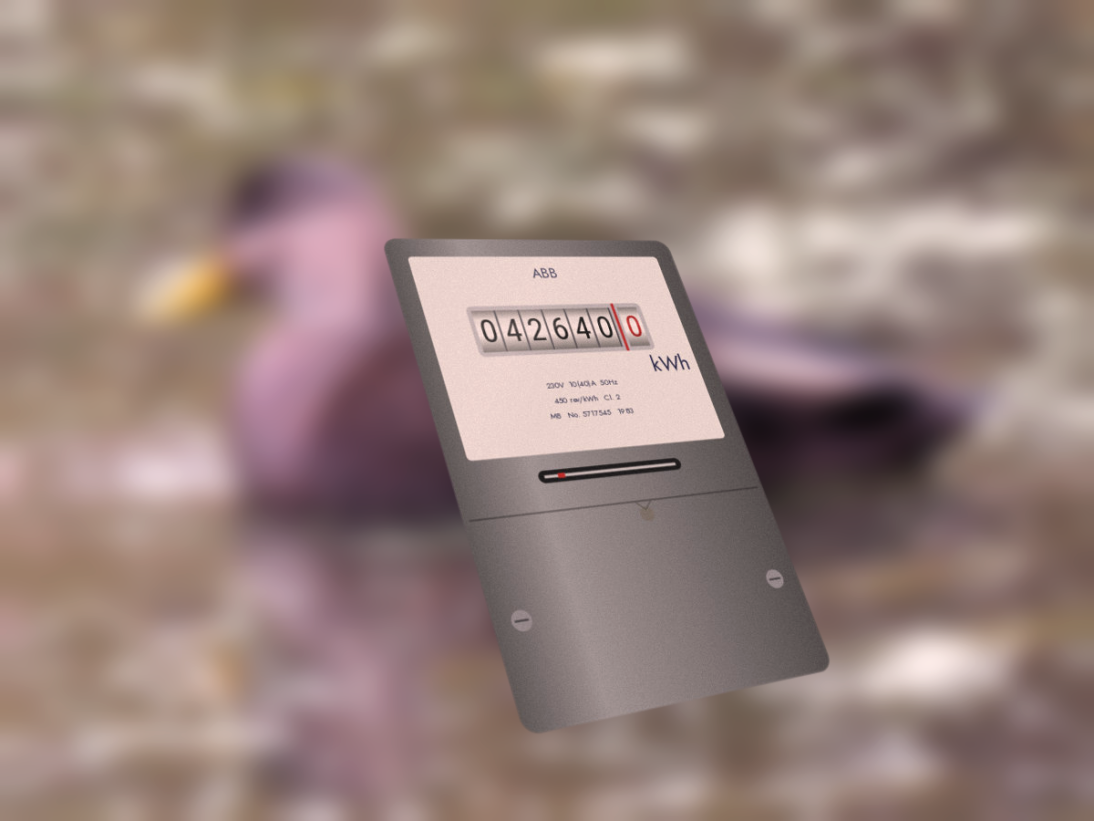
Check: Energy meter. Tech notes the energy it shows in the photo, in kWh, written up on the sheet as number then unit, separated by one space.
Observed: 42640.0 kWh
